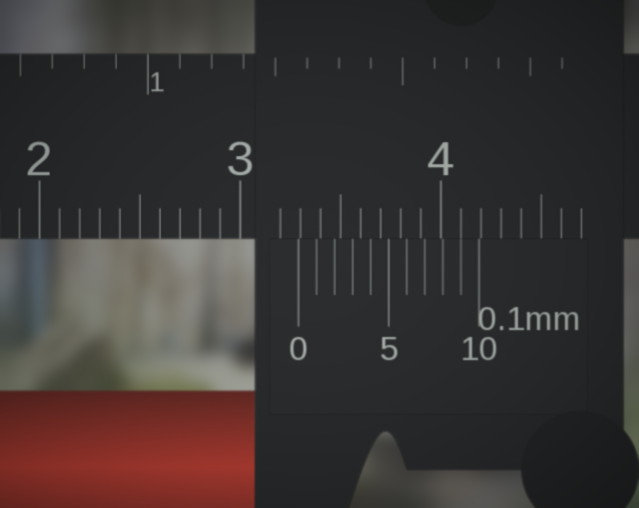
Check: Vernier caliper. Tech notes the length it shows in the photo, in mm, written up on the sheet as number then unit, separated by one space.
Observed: 32.9 mm
